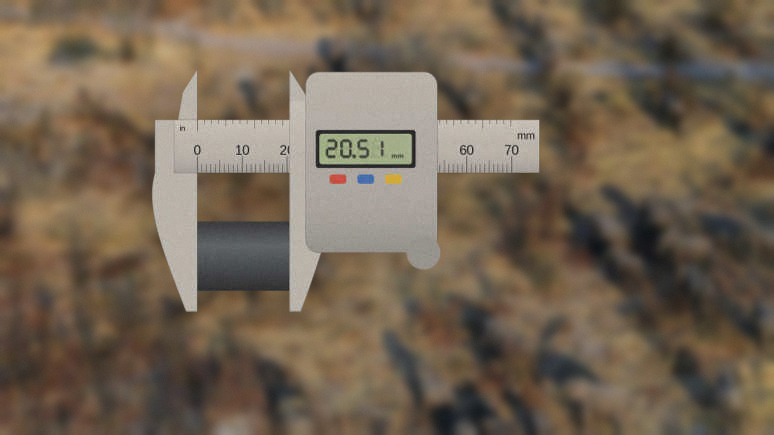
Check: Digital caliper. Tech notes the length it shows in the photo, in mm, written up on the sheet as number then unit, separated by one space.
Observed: 20.51 mm
